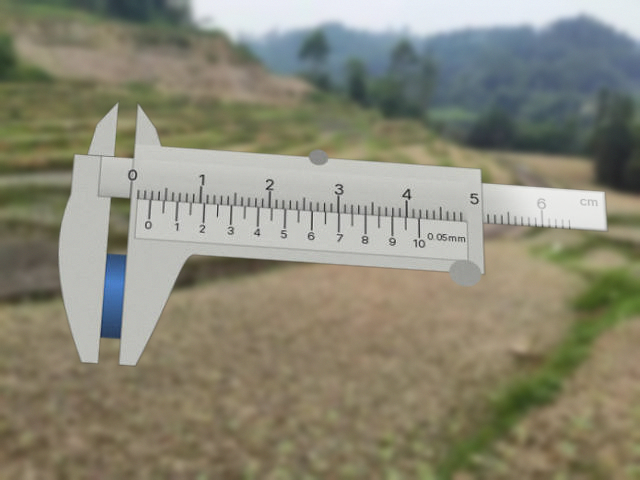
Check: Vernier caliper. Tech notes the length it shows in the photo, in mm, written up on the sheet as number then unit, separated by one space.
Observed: 2.8 mm
